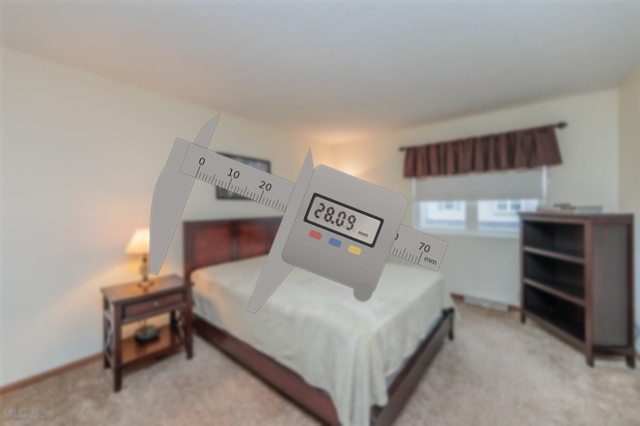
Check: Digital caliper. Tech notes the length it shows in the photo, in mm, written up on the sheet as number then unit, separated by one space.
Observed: 28.09 mm
